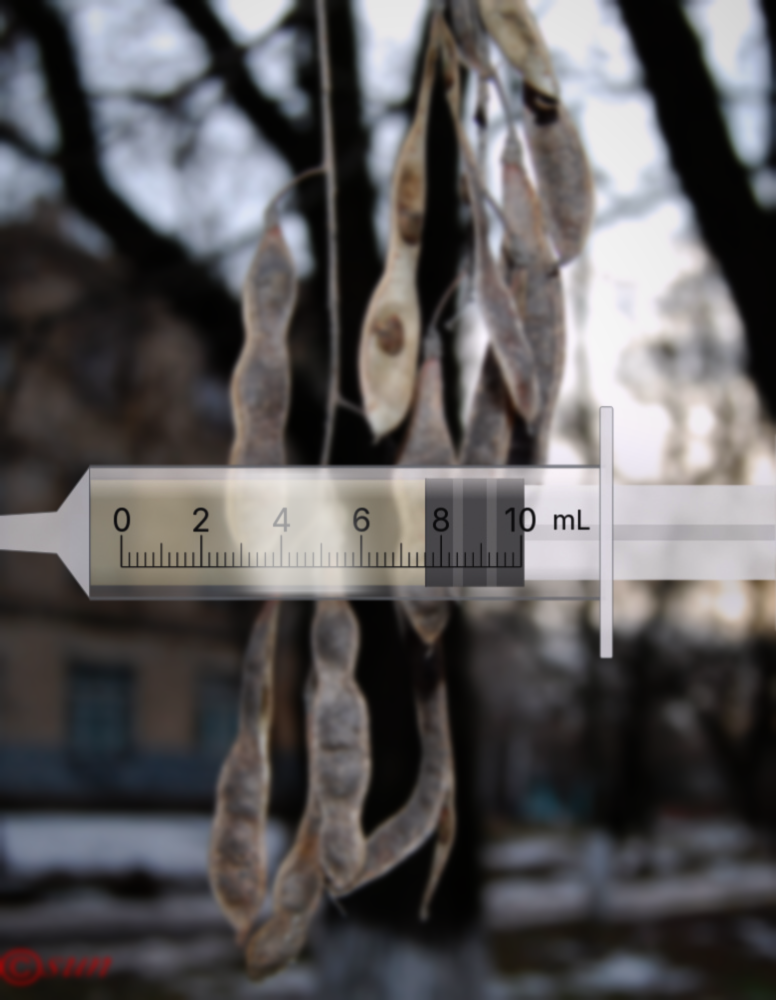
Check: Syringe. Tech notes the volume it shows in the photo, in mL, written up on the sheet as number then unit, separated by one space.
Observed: 7.6 mL
